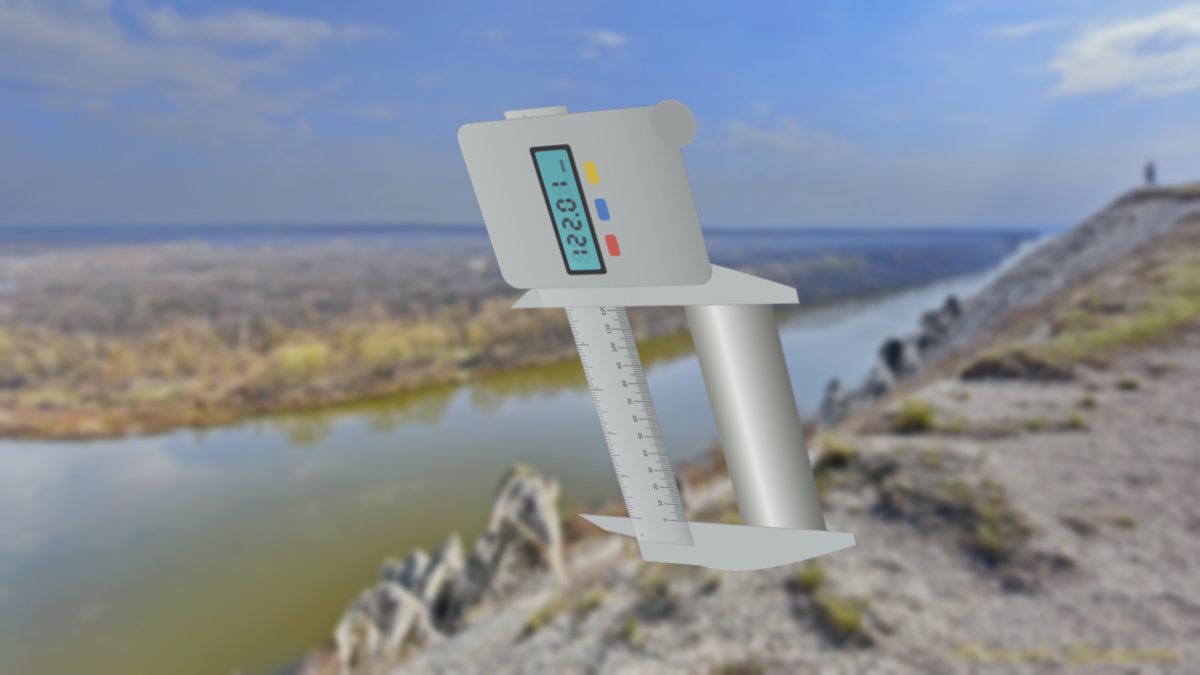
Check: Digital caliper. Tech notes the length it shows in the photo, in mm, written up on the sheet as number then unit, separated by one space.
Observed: 122.01 mm
